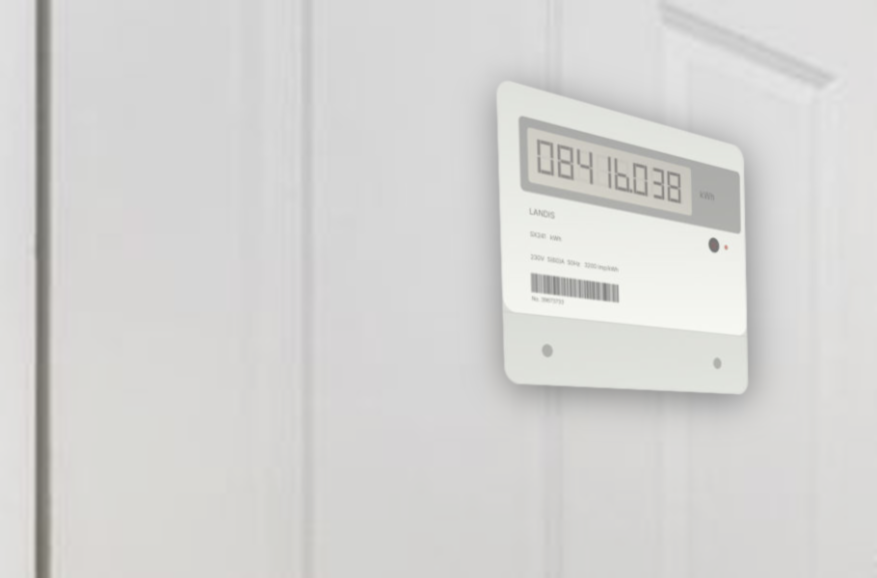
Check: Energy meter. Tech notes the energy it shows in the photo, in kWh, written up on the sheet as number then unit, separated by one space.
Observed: 8416.038 kWh
